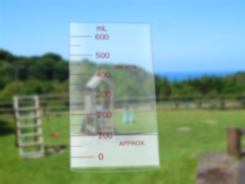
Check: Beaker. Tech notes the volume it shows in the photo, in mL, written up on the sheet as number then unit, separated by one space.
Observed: 100 mL
